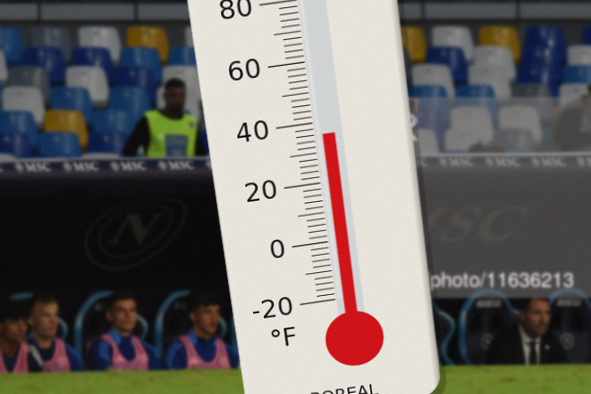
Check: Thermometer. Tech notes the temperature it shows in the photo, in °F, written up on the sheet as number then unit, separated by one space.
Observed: 36 °F
